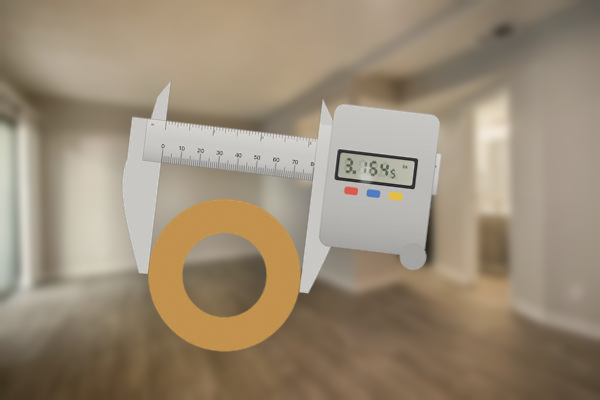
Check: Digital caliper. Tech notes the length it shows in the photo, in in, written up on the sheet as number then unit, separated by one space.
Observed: 3.1645 in
